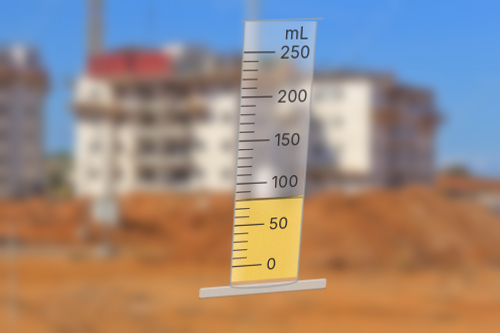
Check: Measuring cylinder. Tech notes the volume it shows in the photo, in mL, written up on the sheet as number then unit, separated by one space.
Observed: 80 mL
